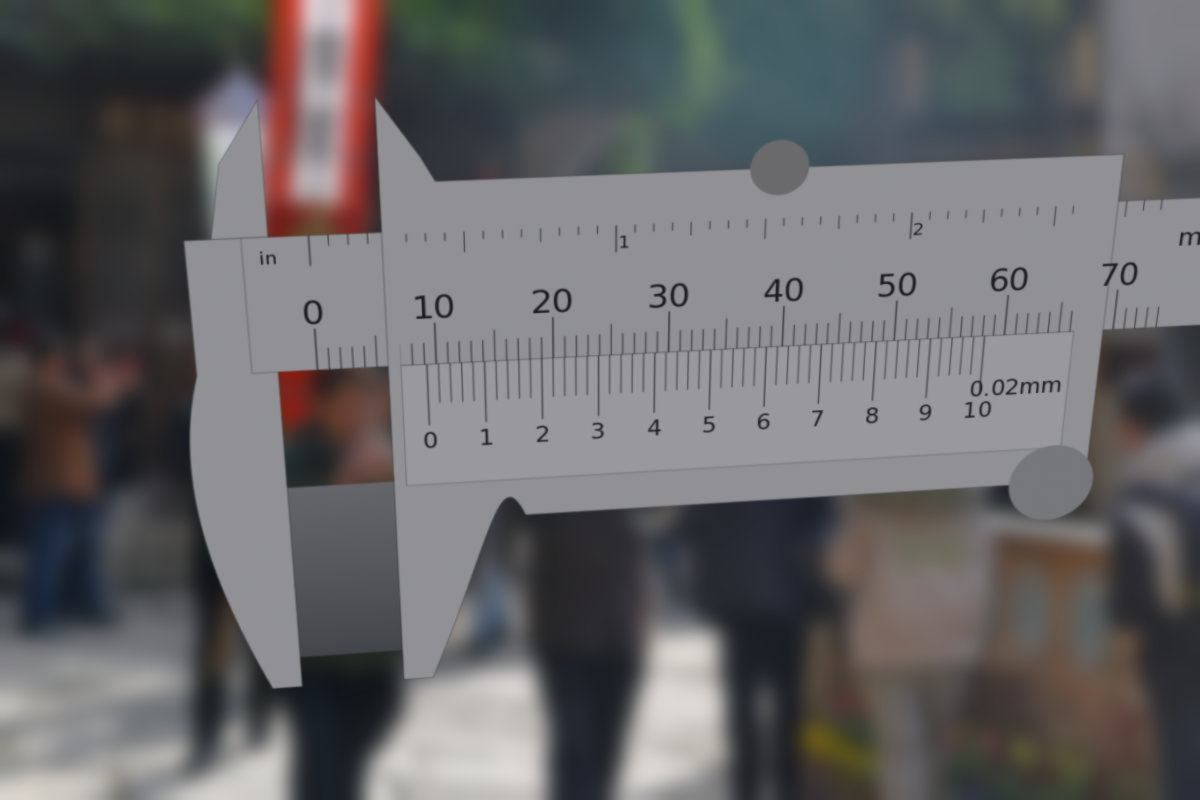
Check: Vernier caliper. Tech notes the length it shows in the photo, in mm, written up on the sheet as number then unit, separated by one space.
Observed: 9.2 mm
